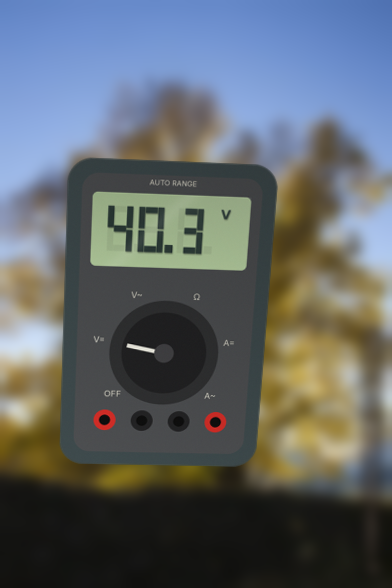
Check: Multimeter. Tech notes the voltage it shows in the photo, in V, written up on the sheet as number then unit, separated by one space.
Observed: 40.3 V
